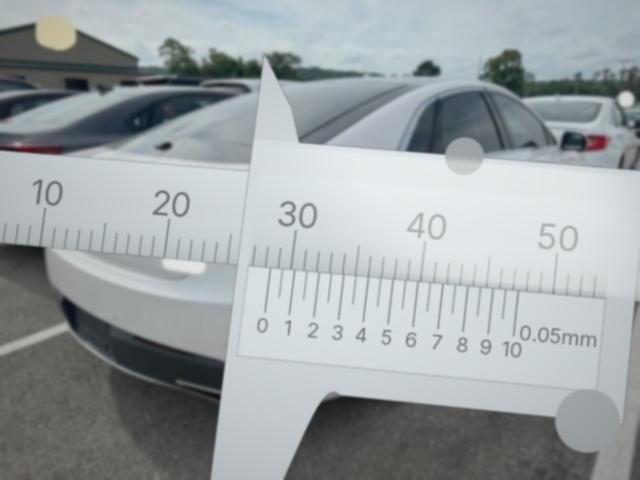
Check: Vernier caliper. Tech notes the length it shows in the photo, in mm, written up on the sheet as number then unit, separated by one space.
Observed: 28.4 mm
